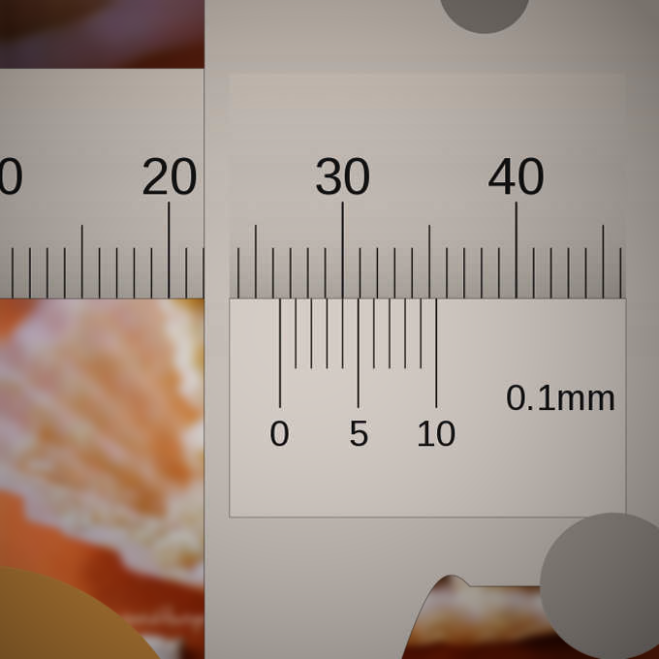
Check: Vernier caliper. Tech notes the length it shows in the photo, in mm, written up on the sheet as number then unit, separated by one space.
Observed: 26.4 mm
